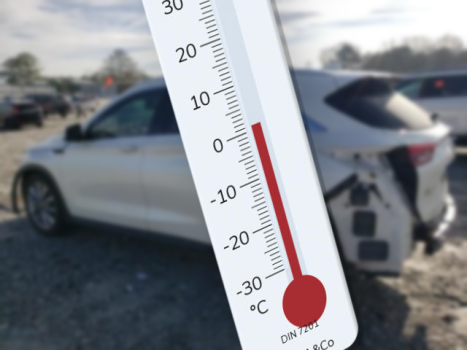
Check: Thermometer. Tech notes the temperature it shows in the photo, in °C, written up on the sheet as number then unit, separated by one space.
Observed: 1 °C
